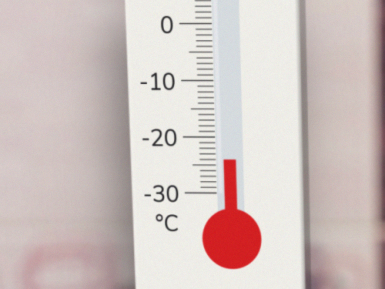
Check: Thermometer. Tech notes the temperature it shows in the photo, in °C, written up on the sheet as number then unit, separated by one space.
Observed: -24 °C
